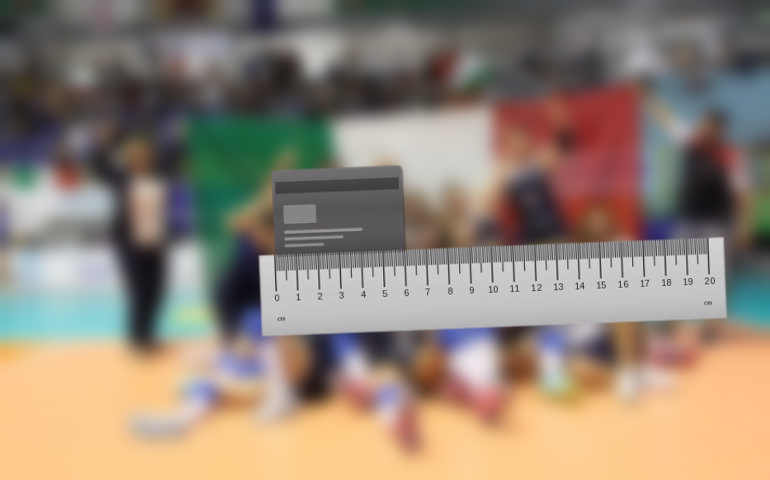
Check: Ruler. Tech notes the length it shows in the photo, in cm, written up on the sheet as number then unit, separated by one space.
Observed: 6 cm
